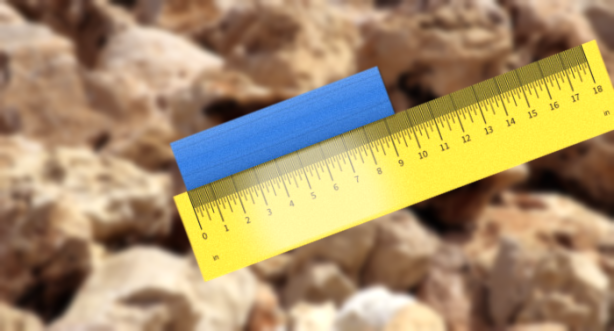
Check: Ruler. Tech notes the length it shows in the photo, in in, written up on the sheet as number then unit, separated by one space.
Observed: 9.5 in
